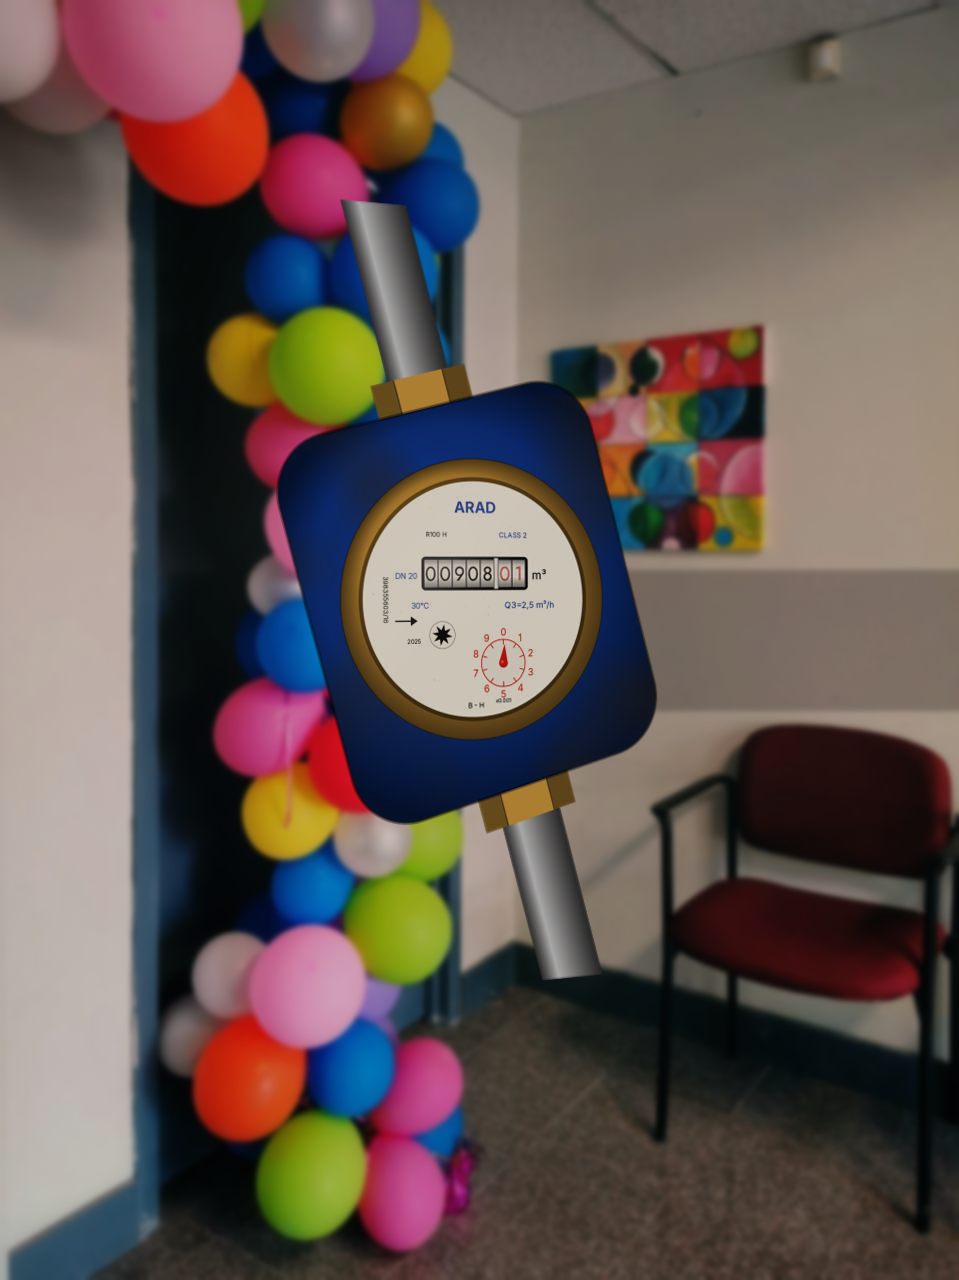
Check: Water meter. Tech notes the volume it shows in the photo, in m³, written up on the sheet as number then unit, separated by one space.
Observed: 908.010 m³
